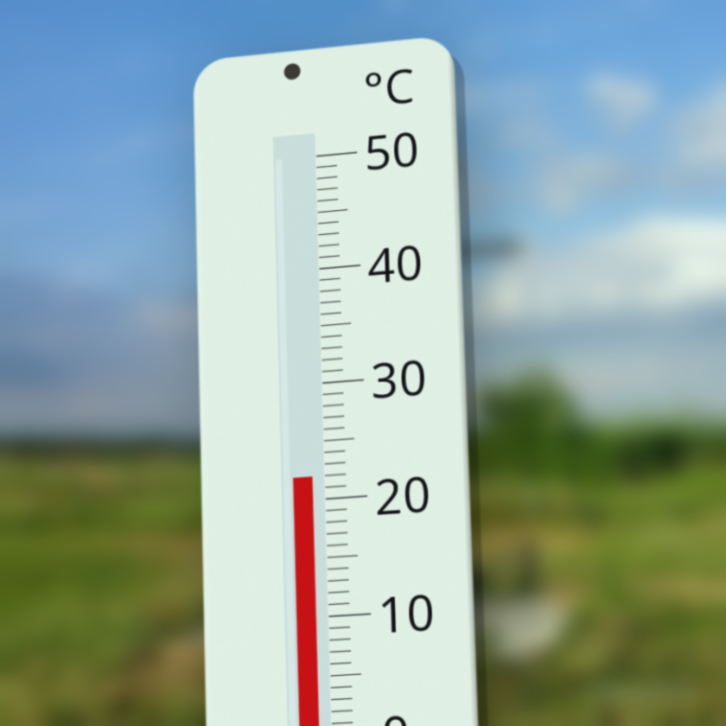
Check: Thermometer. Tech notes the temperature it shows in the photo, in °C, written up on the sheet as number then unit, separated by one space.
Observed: 22 °C
